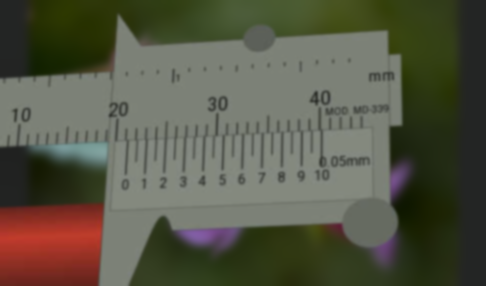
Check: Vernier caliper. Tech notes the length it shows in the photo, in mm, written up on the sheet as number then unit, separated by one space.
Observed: 21.2 mm
